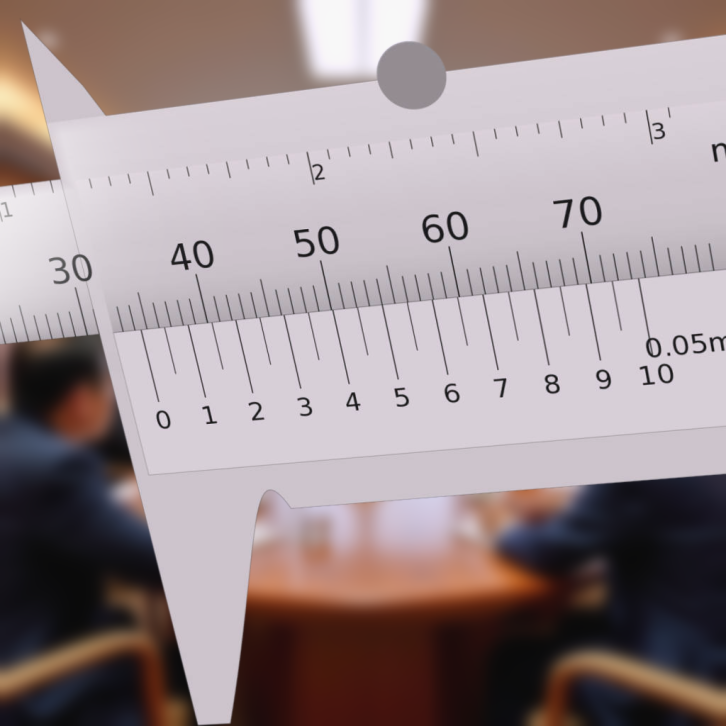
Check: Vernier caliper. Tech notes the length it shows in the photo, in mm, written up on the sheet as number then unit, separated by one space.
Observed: 34.5 mm
